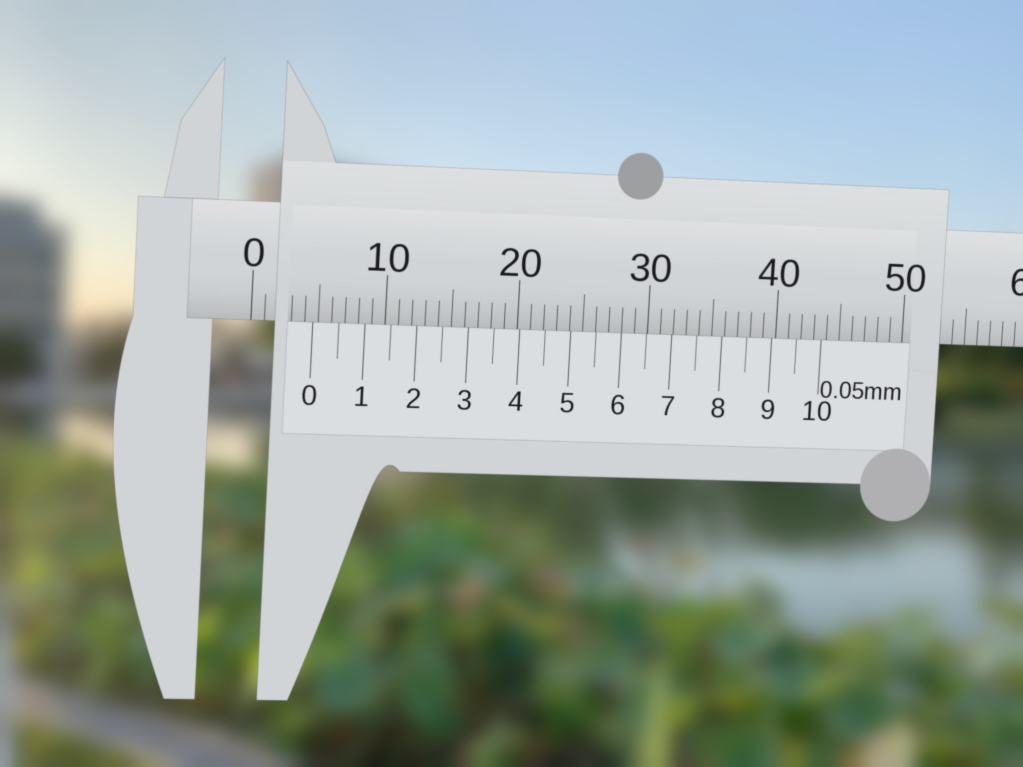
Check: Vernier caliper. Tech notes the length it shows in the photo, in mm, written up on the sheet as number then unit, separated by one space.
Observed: 4.6 mm
